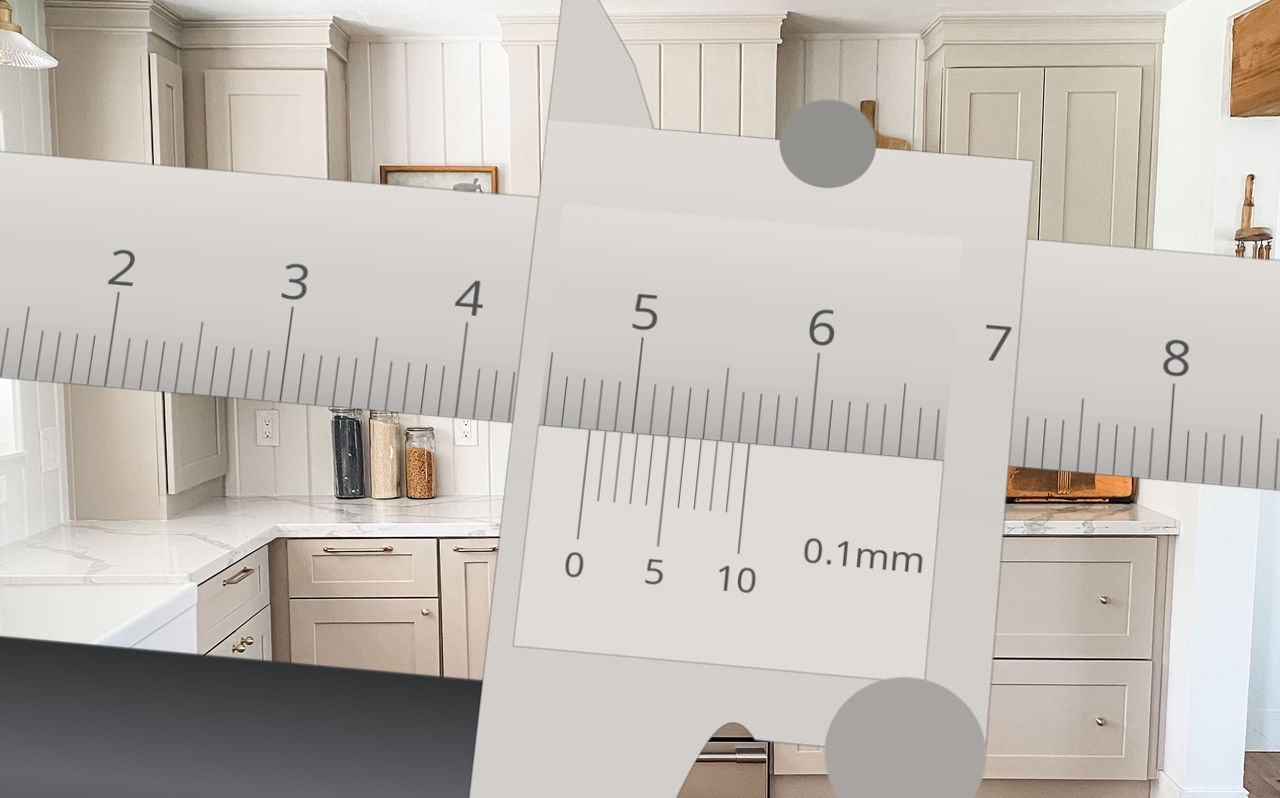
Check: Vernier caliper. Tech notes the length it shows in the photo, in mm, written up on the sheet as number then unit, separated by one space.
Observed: 47.6 mm
